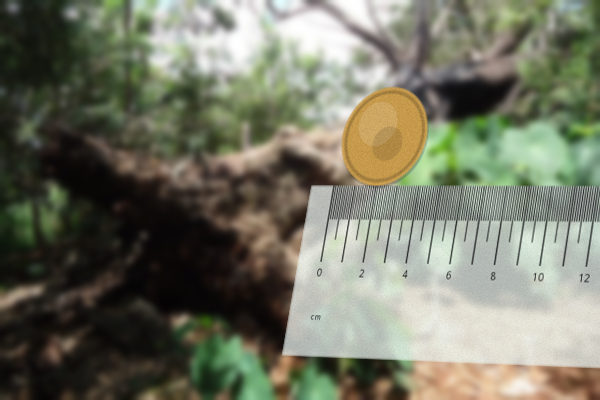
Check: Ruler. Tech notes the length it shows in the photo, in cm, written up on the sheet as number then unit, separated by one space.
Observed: 4 cm
